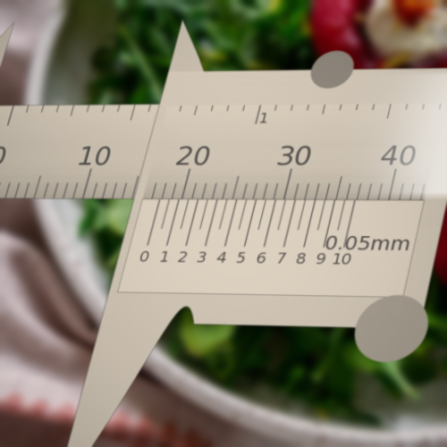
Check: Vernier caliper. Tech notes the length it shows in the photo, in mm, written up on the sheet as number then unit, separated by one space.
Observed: 17.8 mm
